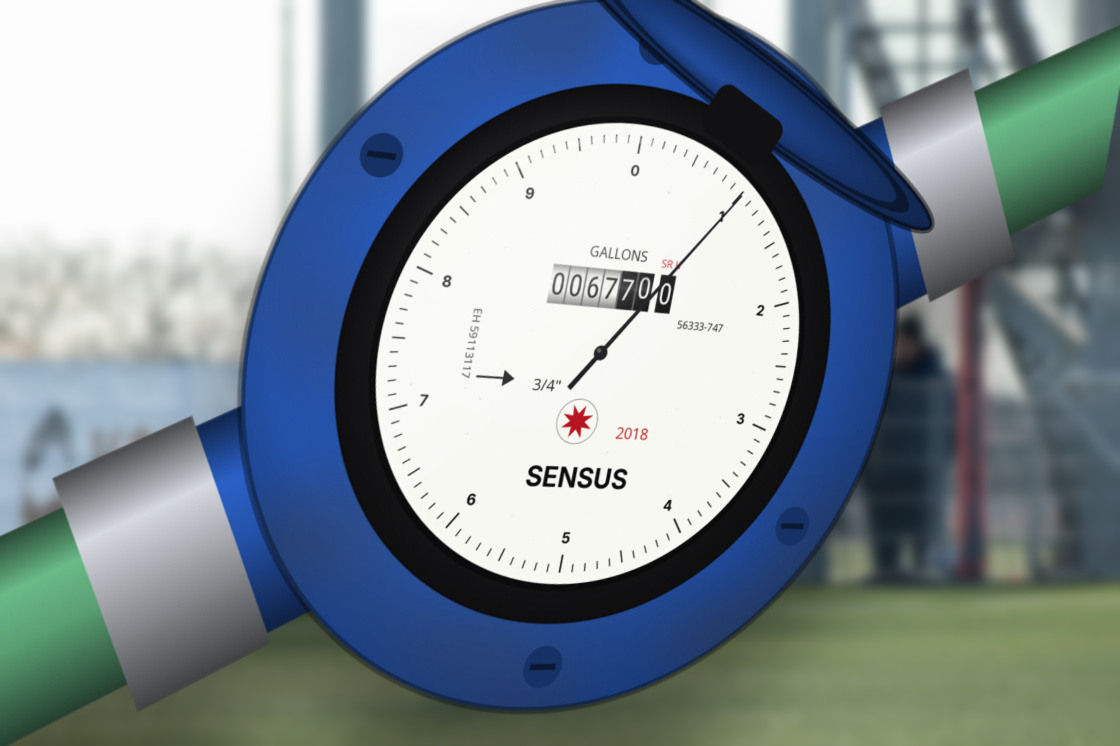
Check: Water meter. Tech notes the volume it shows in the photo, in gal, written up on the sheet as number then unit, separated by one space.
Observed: 67701.0 gal
